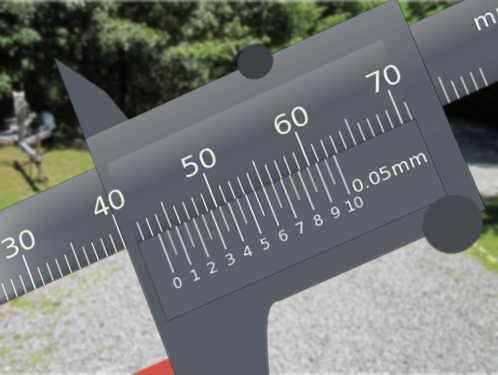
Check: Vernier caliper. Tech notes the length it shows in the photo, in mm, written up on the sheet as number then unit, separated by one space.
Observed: 43.6 mm
